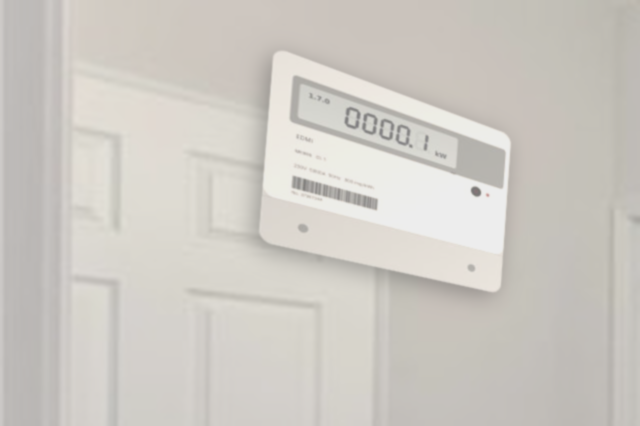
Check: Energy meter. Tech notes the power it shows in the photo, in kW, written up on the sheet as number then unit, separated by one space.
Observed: 0.1 kW
